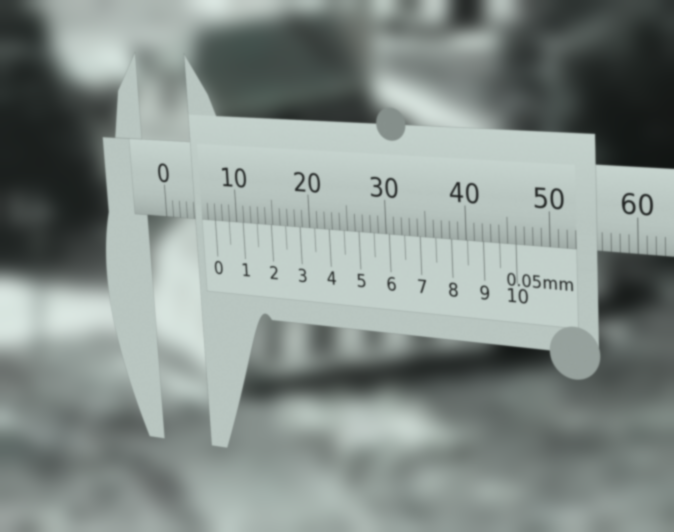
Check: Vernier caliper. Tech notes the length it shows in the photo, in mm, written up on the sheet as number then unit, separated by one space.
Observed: 7.0 mm
